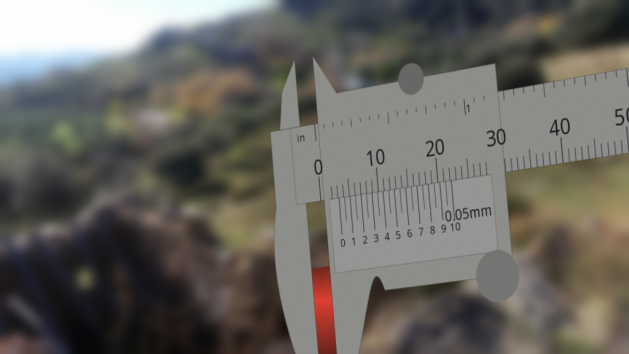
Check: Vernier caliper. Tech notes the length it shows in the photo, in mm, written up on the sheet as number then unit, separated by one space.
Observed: 3.2 mm
